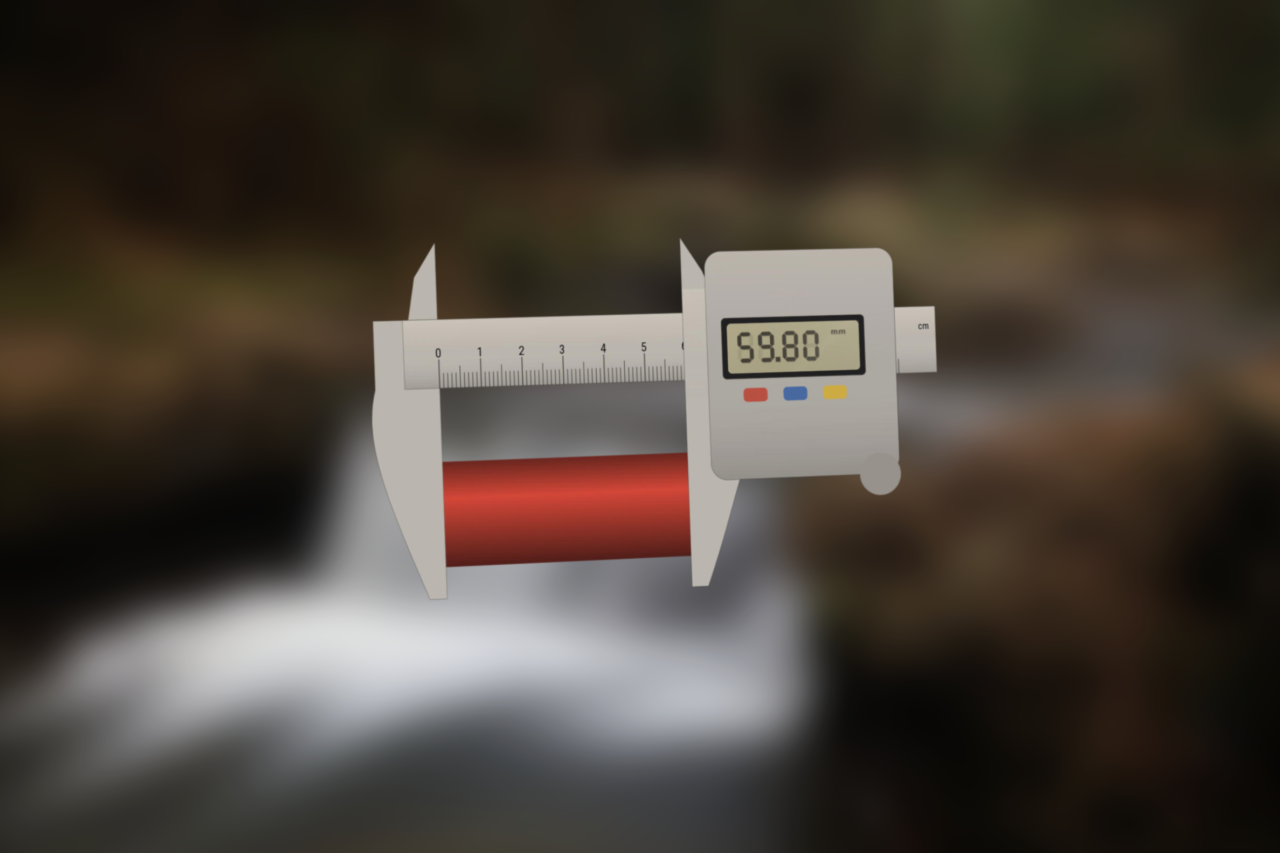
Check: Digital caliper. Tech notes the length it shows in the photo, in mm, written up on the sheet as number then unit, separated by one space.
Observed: 59.80 mm
